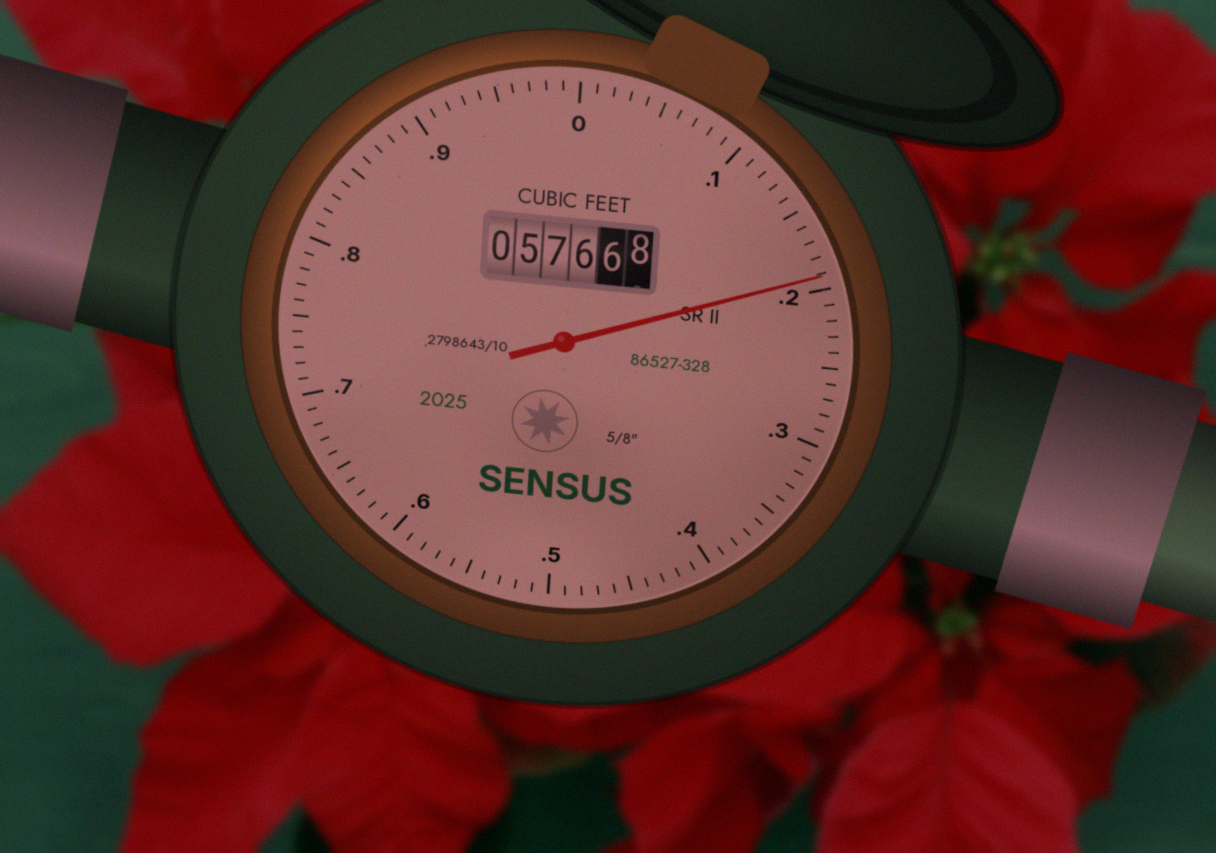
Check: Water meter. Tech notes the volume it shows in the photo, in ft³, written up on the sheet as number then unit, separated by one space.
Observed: 57668.19 ft³
